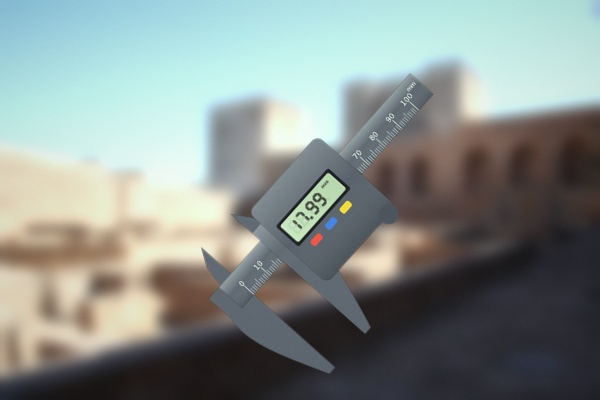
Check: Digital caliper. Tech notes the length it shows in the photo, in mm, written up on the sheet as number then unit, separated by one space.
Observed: 17.99 mm
